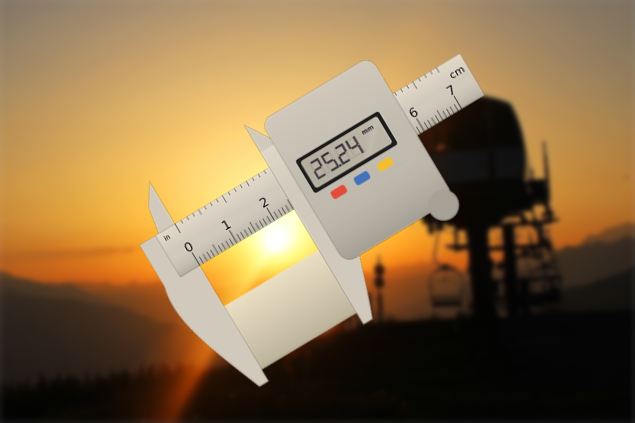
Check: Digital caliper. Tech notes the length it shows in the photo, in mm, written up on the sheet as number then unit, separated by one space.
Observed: 25.24 mm
